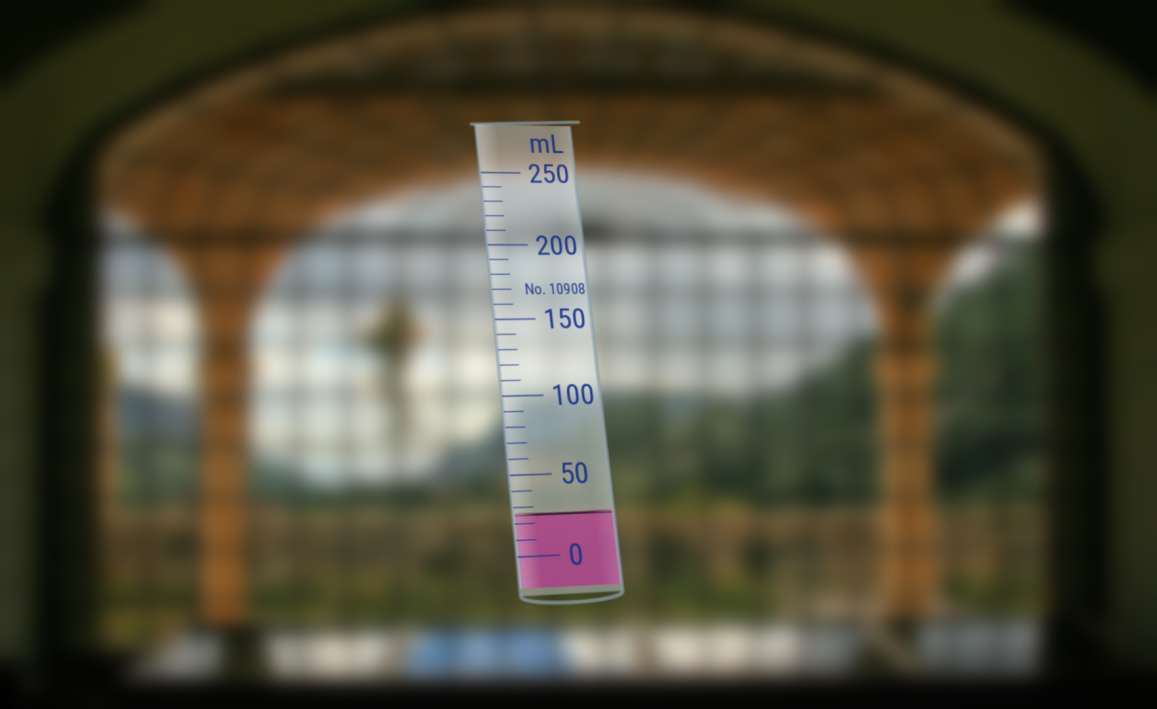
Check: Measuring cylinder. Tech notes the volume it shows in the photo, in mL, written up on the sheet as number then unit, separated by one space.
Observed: 25 mL
